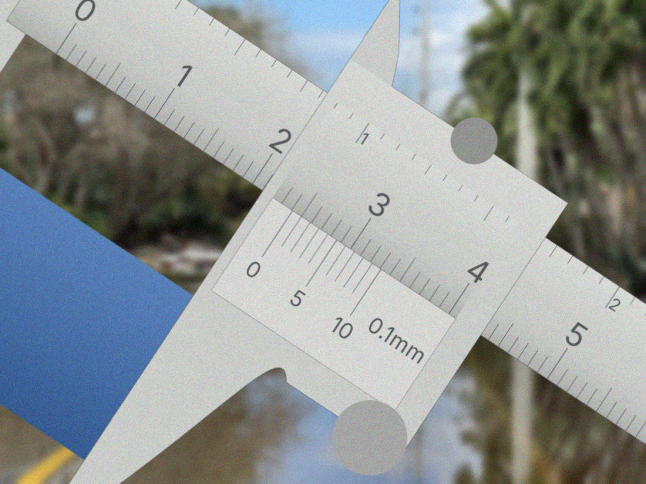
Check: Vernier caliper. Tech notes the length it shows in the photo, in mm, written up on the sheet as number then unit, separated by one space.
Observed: 24.1 mm
